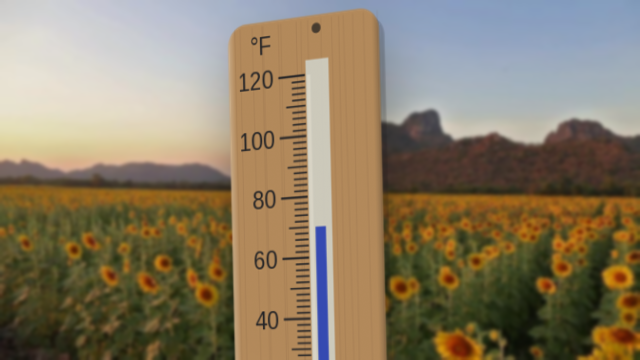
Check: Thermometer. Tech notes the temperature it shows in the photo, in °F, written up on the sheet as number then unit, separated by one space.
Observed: 70 °F
